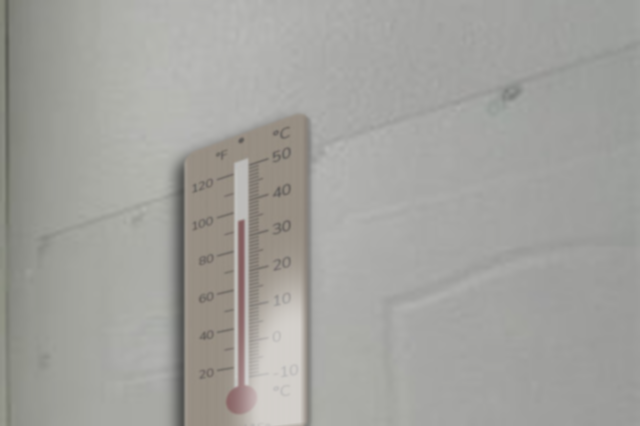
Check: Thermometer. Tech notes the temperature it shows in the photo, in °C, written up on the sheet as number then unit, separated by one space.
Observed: 35 °C
